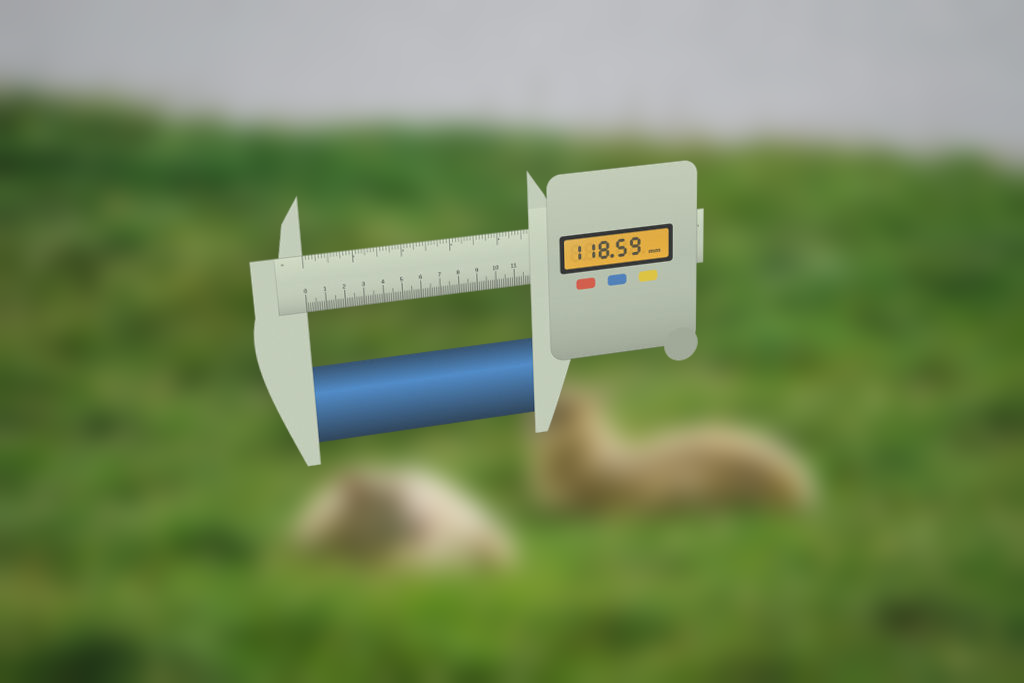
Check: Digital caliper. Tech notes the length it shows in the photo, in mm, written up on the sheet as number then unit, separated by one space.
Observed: 118.59 mm
